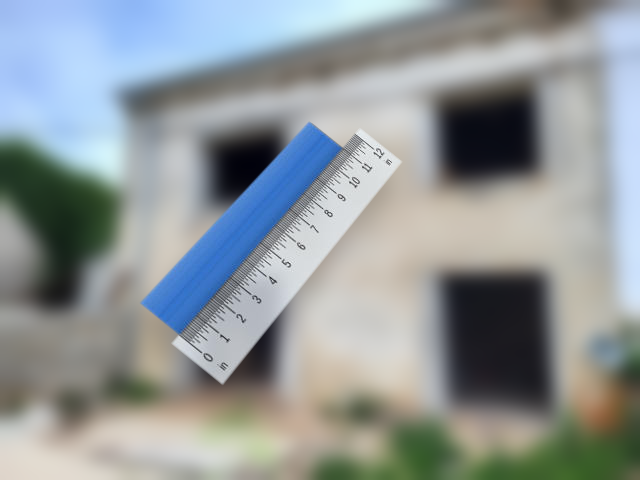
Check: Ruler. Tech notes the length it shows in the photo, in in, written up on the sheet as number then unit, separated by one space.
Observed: 11 in
